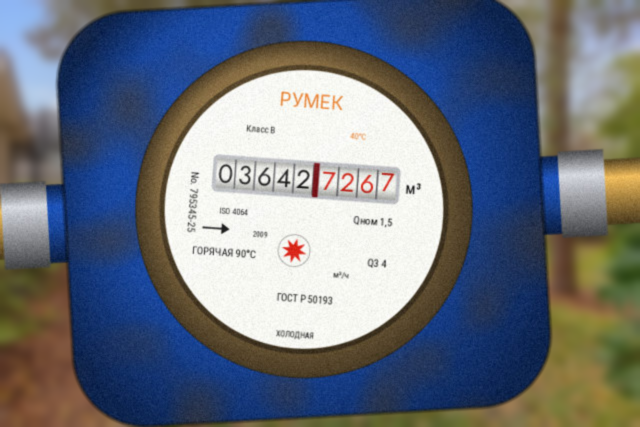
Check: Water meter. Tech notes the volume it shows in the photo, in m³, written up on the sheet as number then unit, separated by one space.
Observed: 3642.7267 m³
